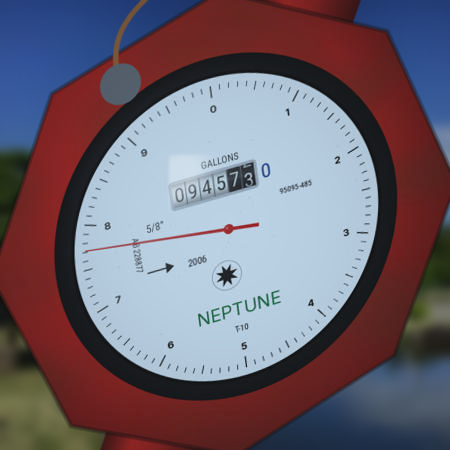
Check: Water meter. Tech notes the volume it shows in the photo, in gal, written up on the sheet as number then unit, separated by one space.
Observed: 945727.7 gal
